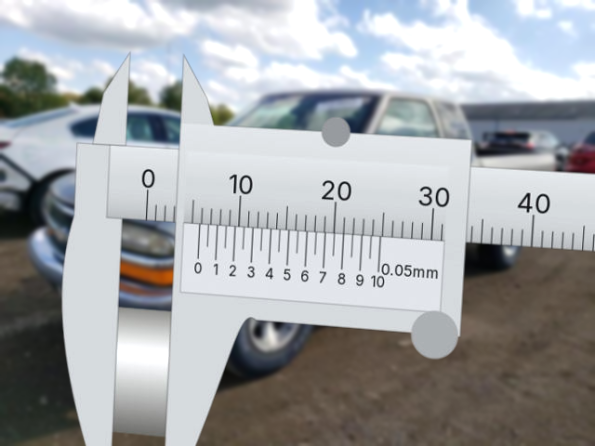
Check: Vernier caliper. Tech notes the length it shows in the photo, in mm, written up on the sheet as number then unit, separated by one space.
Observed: 5.8 mm
